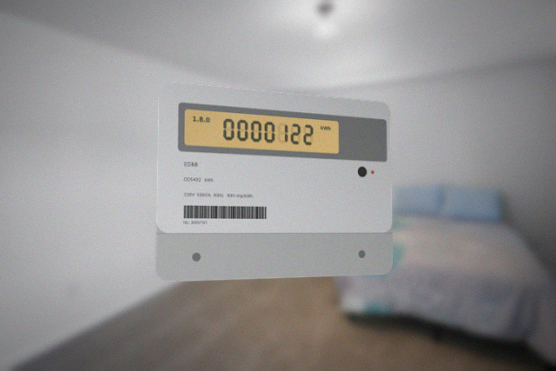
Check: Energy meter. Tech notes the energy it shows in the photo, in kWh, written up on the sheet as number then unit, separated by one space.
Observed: 122 kWh
